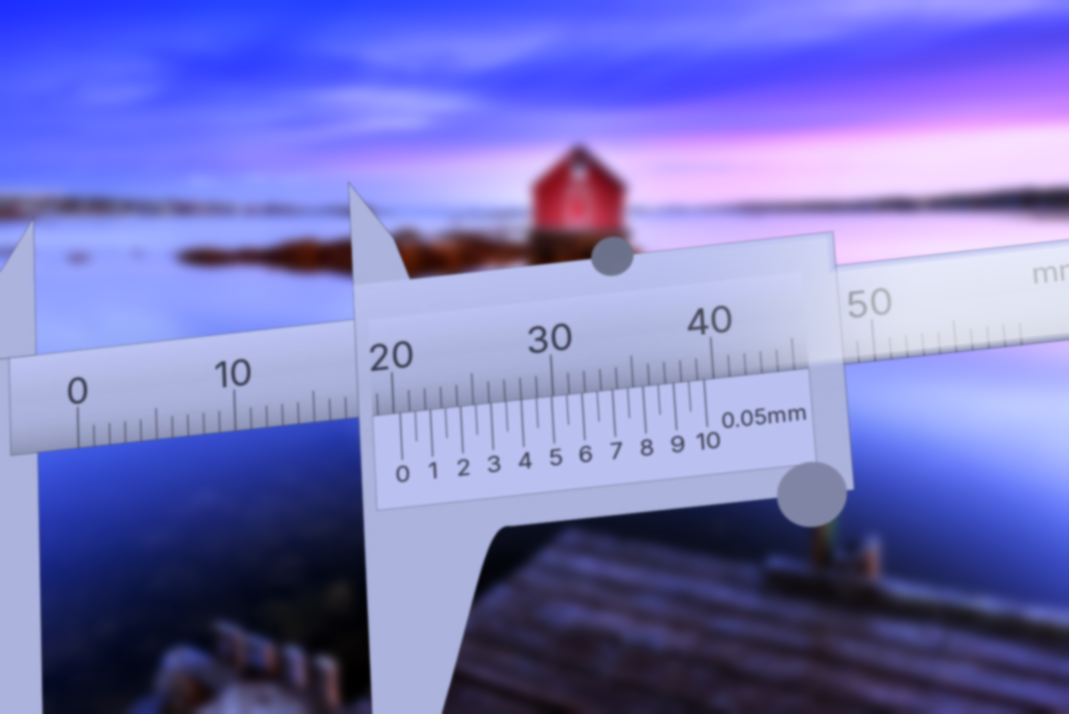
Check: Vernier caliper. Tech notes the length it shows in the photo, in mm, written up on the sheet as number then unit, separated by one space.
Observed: 20.4 mm
